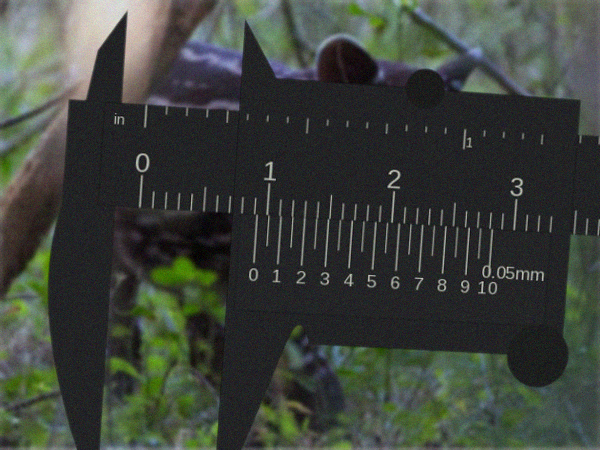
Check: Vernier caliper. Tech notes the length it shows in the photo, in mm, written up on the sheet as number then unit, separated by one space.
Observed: 9.2 mm
